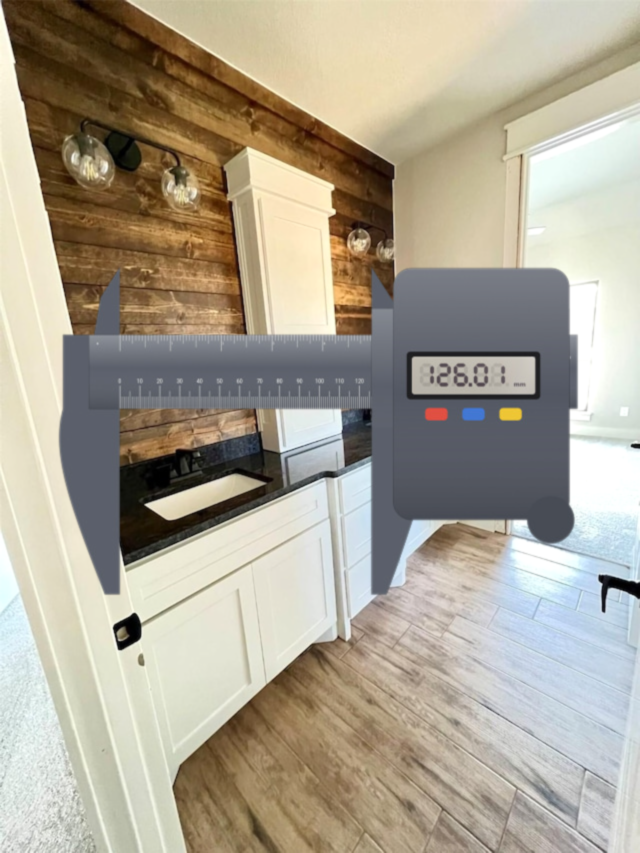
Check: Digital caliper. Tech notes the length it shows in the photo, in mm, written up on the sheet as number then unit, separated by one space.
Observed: 126.01 mm
